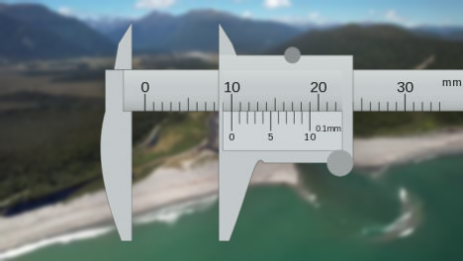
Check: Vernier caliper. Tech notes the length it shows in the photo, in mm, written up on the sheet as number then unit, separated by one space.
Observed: 10.0 mm
